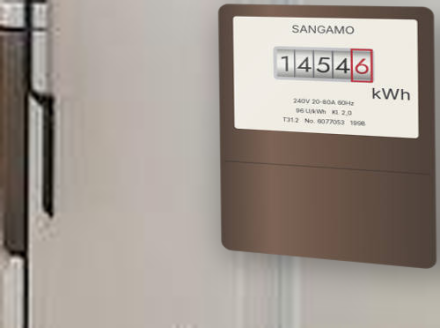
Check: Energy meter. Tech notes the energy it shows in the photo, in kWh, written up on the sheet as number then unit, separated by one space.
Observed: 1454.6 kWh
